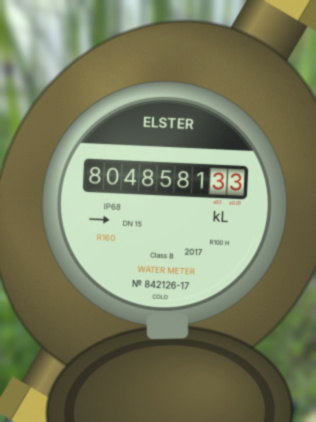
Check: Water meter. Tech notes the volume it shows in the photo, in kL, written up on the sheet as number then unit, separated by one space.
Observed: 8048581.33 kL
